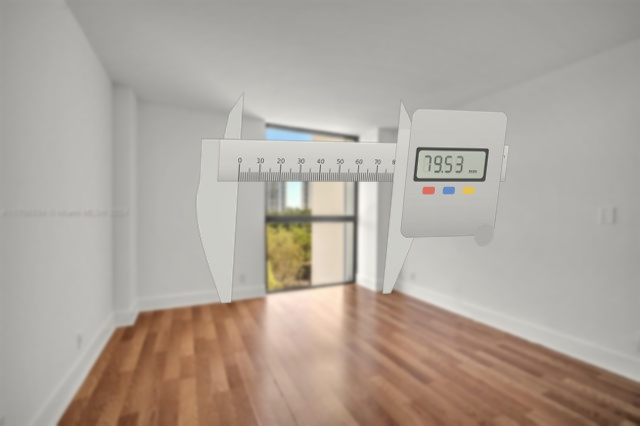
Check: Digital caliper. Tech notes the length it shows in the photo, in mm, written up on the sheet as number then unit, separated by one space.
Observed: 79.53 mm
